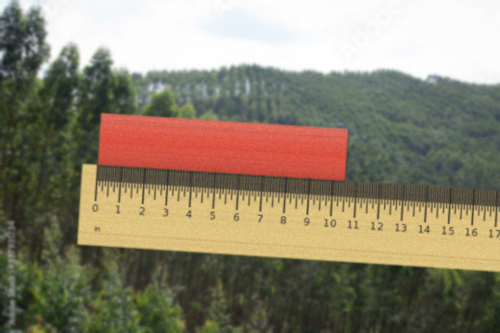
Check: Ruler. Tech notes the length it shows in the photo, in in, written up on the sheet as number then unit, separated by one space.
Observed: 10.5 in
